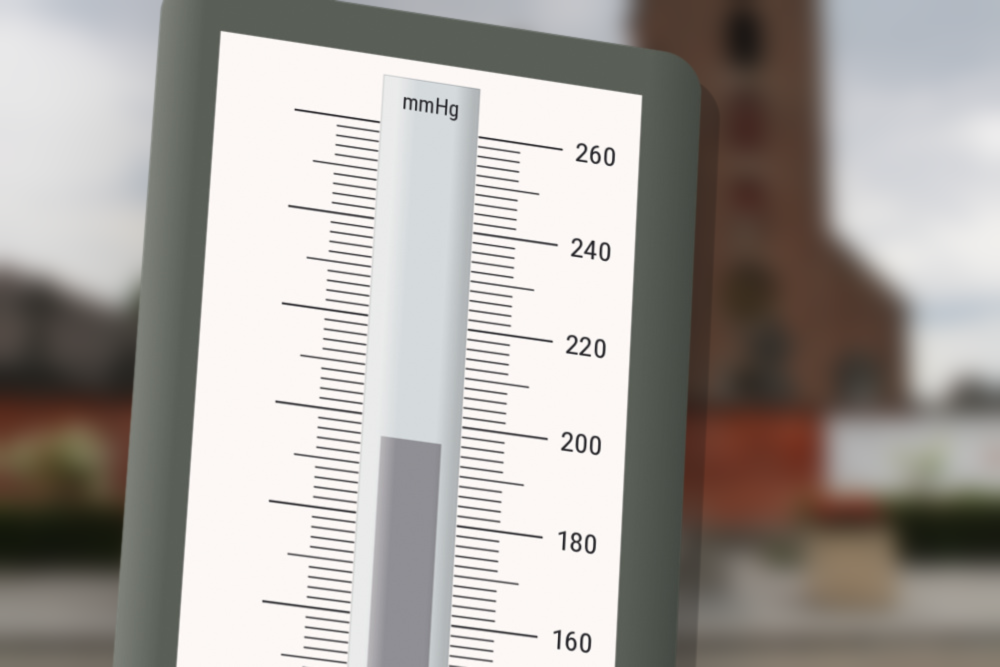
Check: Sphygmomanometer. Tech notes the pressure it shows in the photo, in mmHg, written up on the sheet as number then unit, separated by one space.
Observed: 196 mmHg
